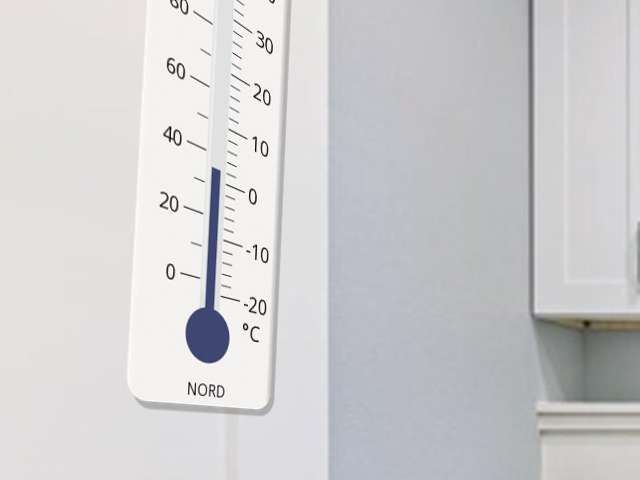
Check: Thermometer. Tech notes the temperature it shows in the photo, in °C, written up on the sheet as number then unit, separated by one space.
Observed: 2 °C
